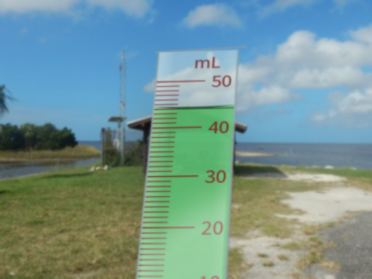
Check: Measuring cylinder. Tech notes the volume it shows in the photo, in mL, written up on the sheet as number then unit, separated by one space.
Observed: 44 mL
